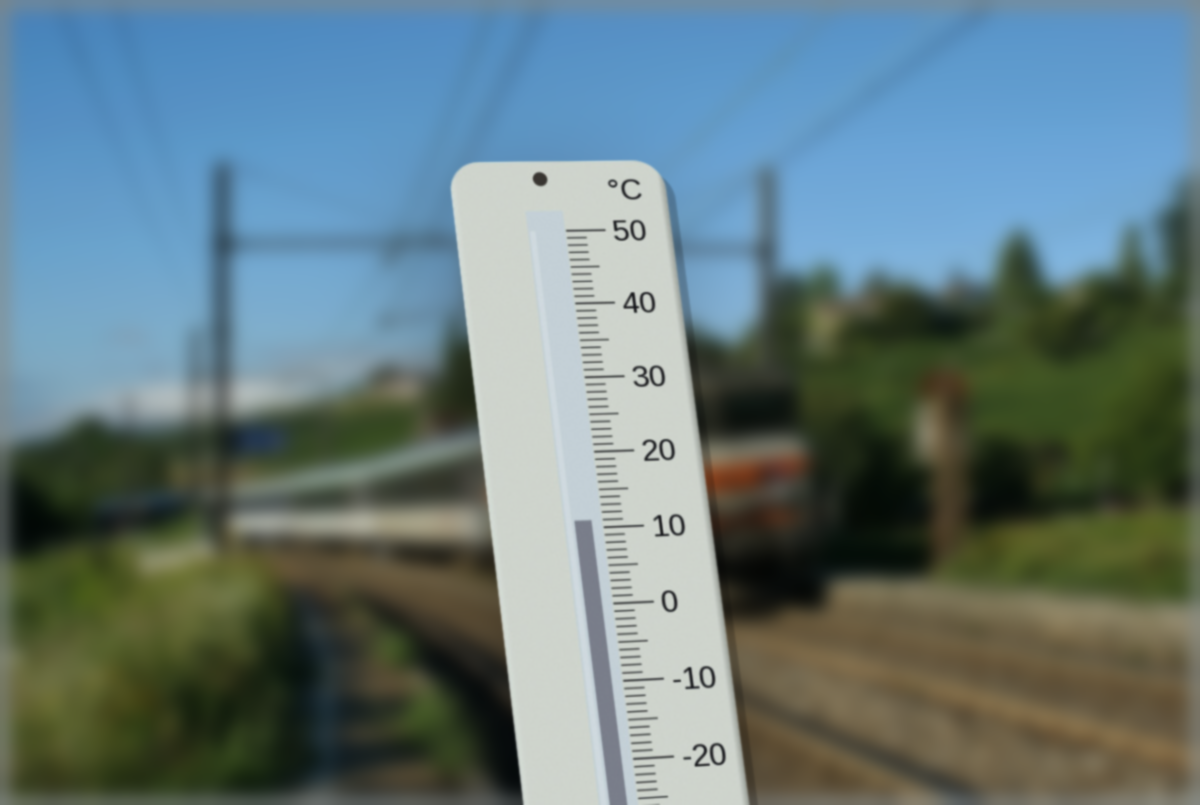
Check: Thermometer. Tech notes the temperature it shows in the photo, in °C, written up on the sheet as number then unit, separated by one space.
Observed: 11 °C
